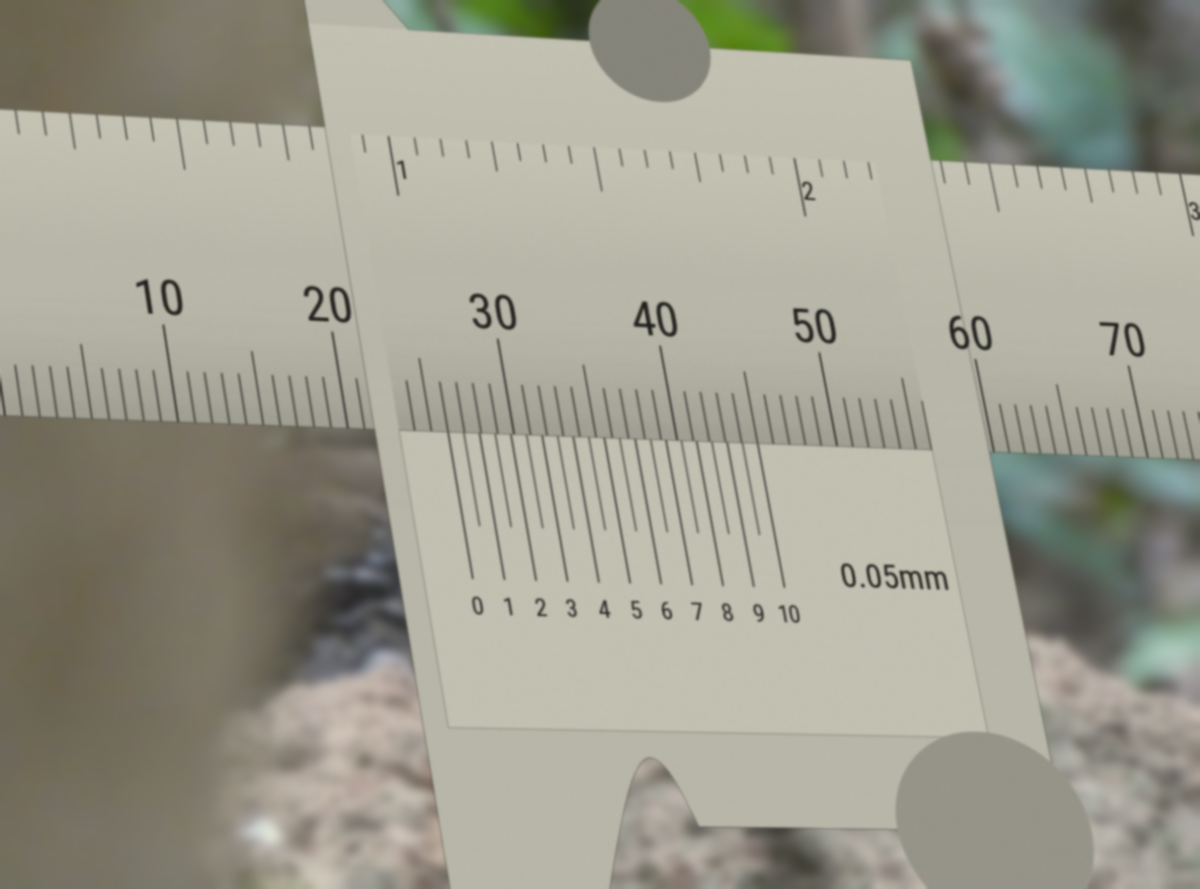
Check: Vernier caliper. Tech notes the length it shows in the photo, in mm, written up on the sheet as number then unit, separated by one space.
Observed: 26.0 mm
